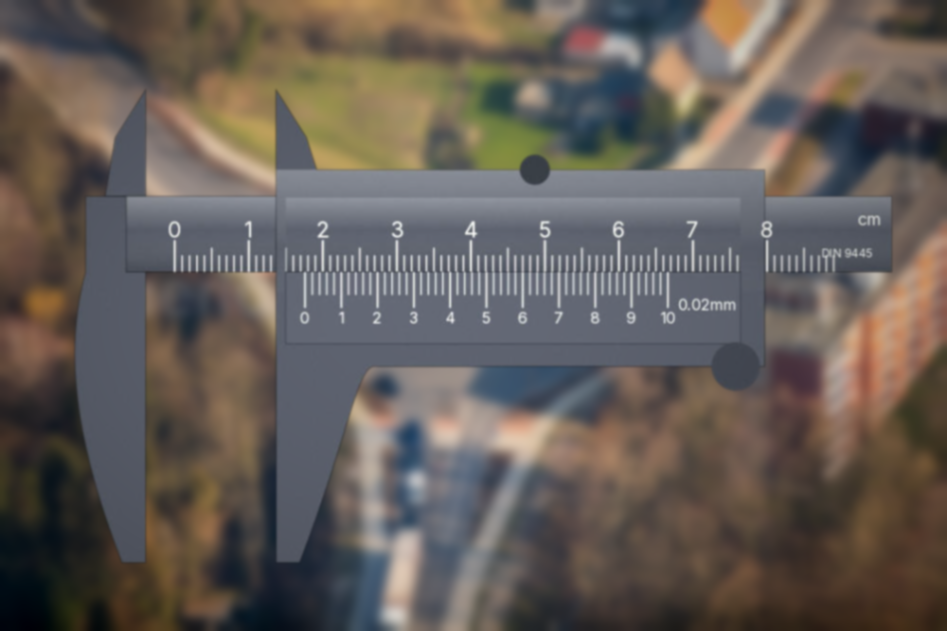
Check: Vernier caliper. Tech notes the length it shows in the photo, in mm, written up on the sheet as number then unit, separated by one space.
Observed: 17.6 mm
